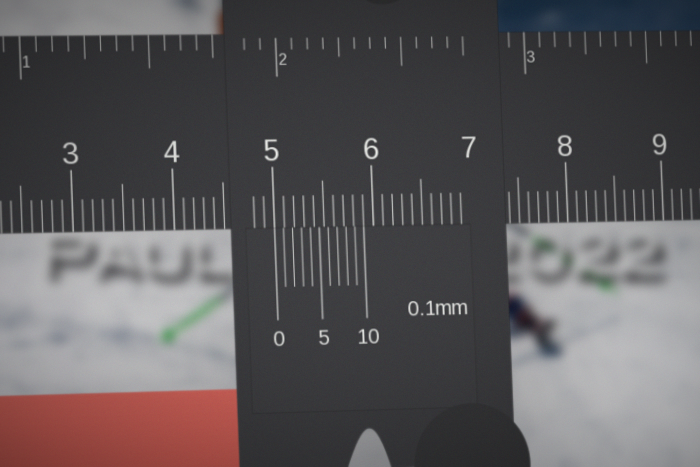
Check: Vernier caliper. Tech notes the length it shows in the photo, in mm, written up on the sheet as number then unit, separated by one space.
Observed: 50.0 mm
